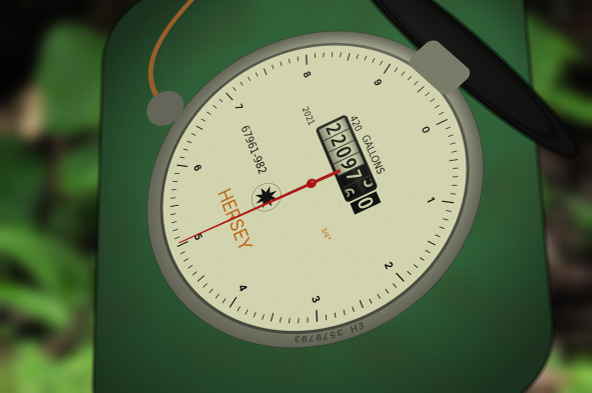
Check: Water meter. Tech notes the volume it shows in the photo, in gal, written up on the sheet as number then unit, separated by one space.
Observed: 2209755.0 gal
